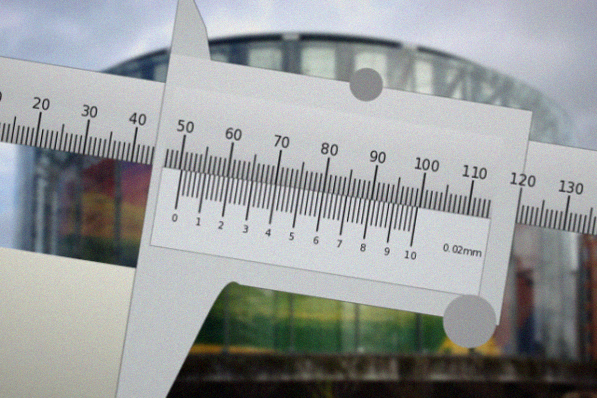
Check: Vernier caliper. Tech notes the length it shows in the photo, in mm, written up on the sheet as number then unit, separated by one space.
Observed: 50.5 mm
